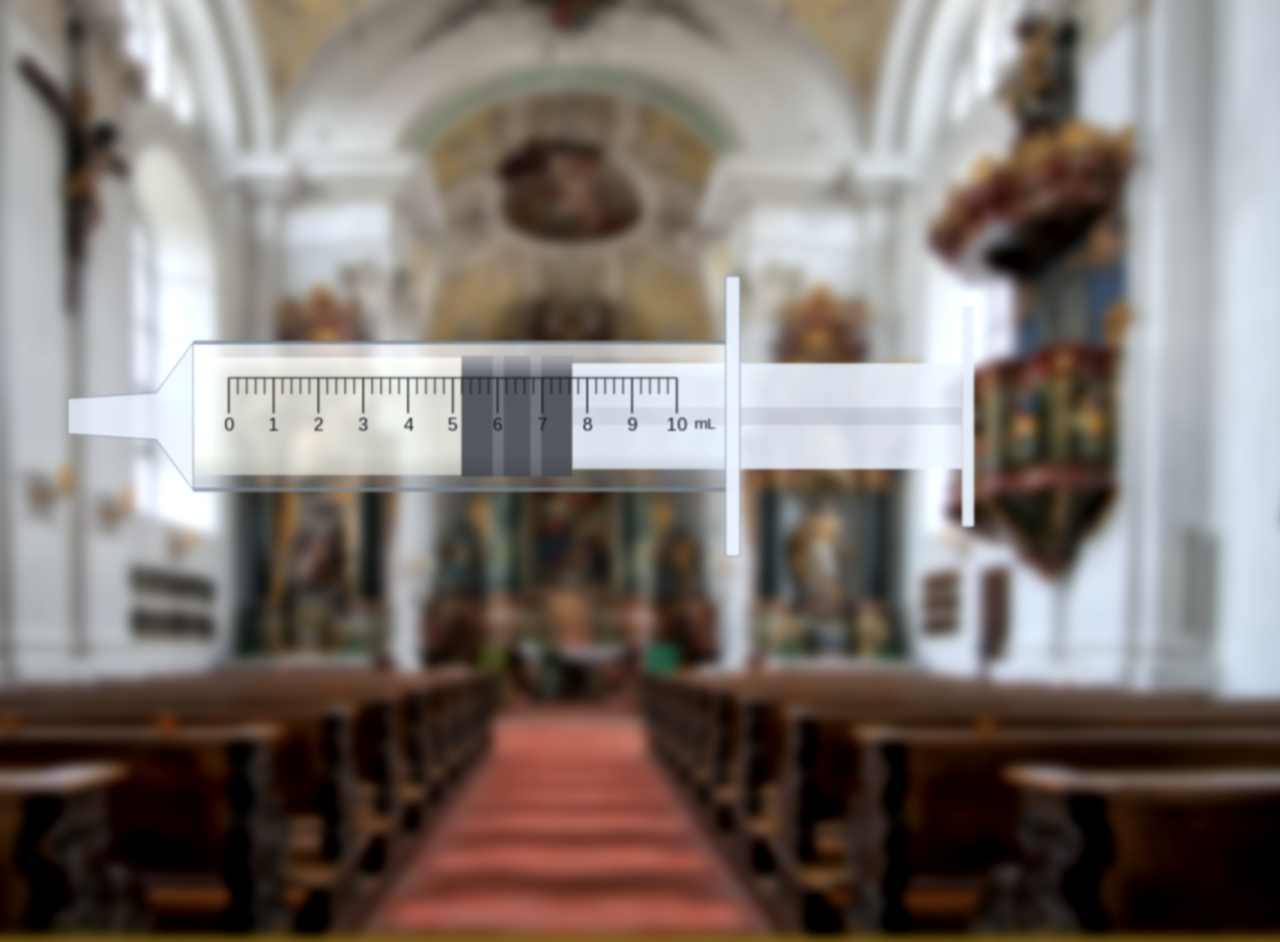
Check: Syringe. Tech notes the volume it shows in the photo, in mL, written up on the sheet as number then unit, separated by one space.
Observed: 5.2 mL
